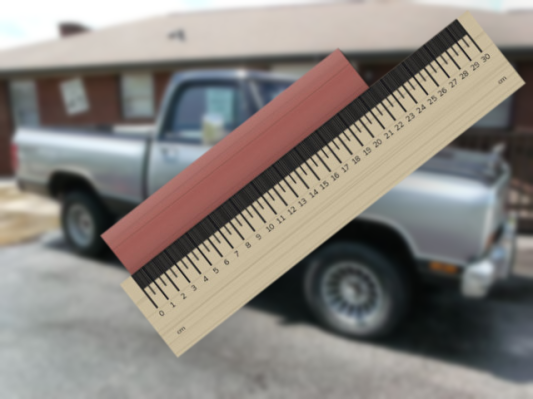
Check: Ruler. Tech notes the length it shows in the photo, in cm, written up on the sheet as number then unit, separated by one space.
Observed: 22 cm
